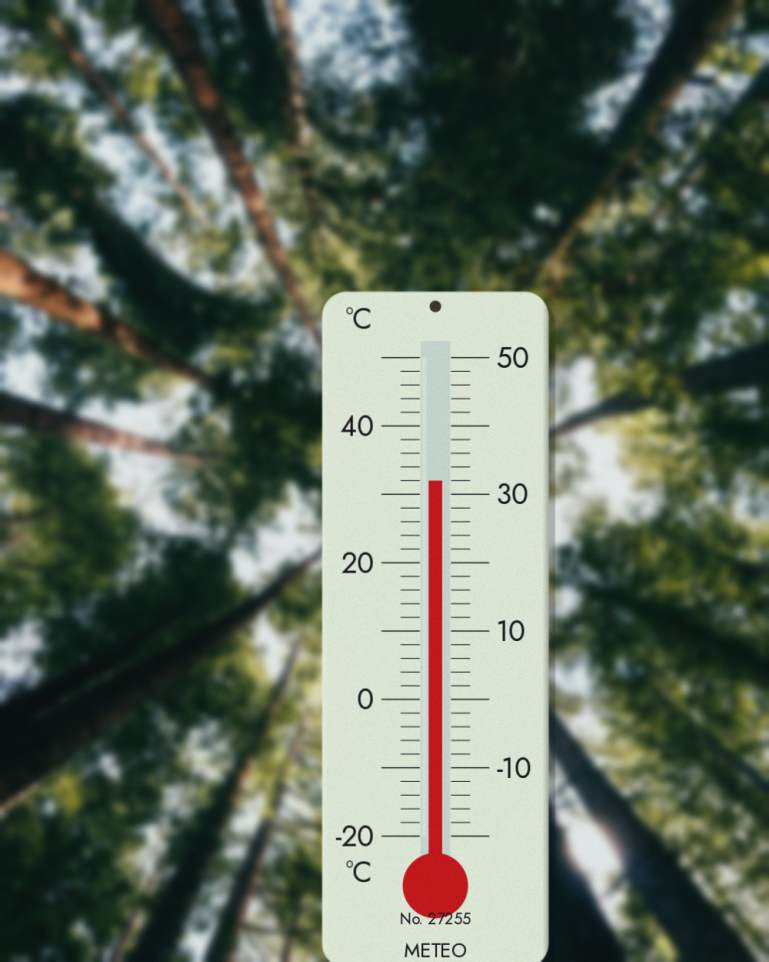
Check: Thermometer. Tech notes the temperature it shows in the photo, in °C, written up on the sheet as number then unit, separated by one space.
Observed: 32 °C
